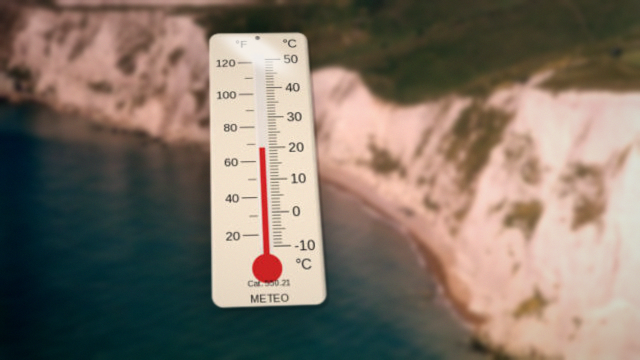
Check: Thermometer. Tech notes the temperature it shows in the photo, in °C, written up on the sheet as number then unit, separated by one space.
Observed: 20 °C
